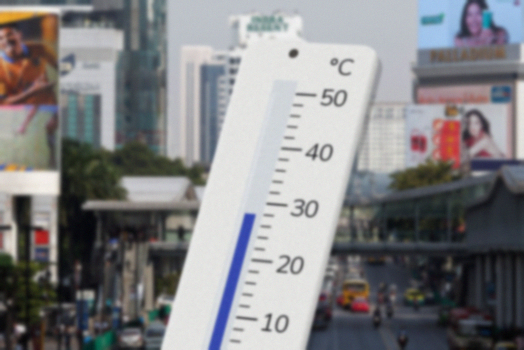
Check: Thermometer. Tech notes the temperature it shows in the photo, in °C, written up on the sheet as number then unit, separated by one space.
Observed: 28 °C
